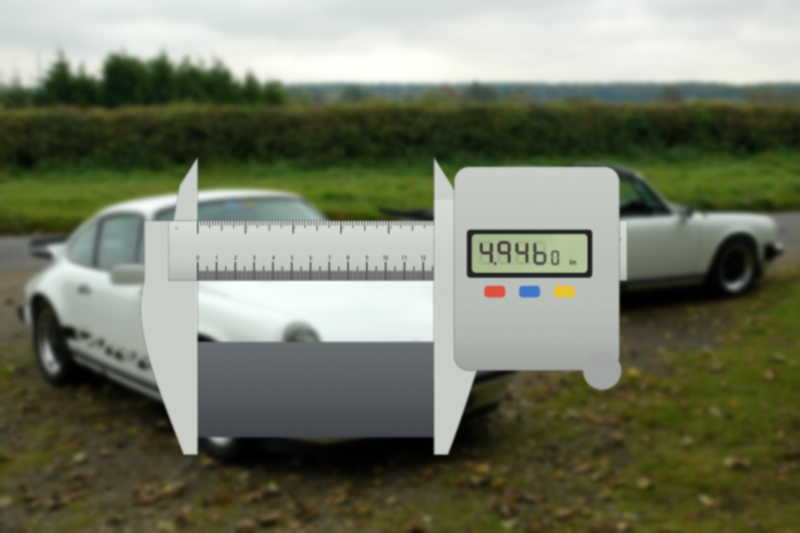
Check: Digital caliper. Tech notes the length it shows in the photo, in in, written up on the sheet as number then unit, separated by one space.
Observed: 4.9460 in
